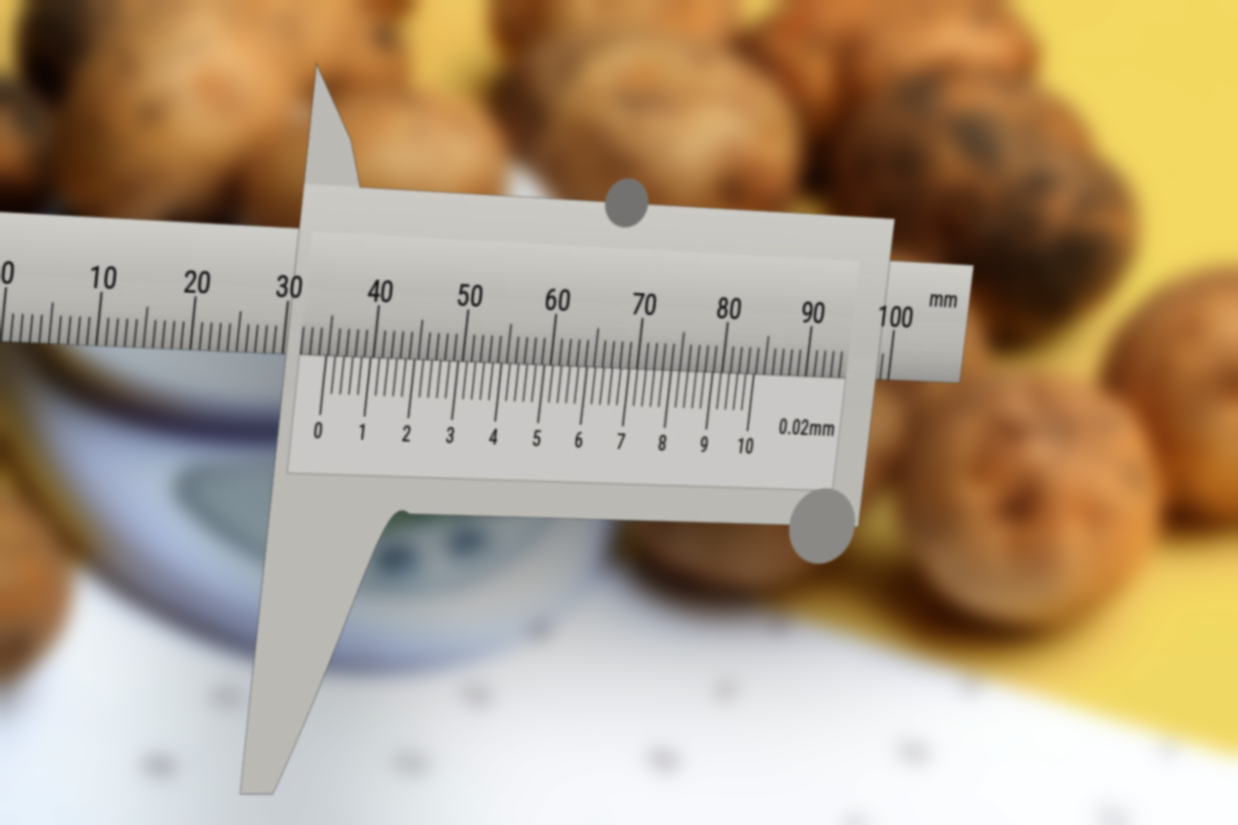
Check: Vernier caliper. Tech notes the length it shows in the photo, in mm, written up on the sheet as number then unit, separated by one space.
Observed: 34.8 mm
